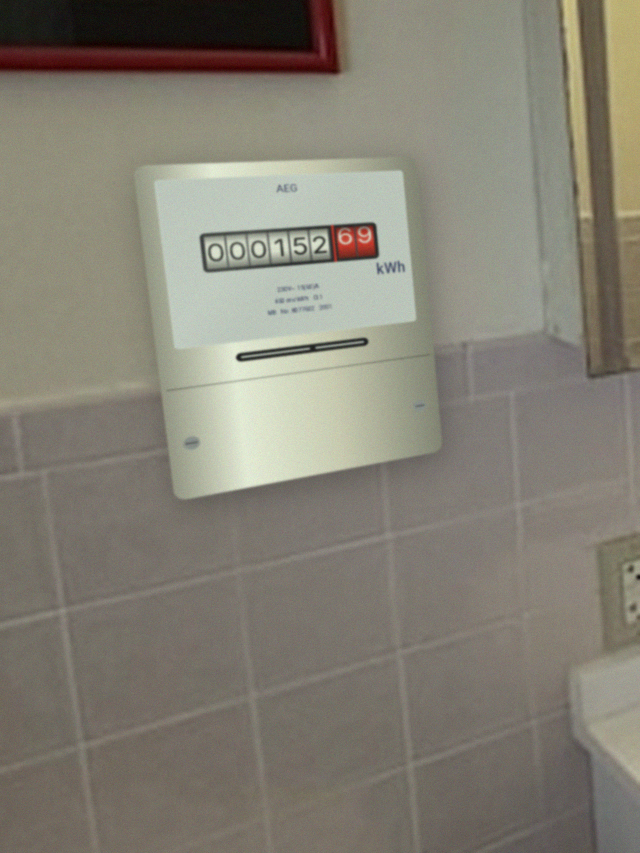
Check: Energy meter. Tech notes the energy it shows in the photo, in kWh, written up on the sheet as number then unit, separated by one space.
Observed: 152.69 kWh
